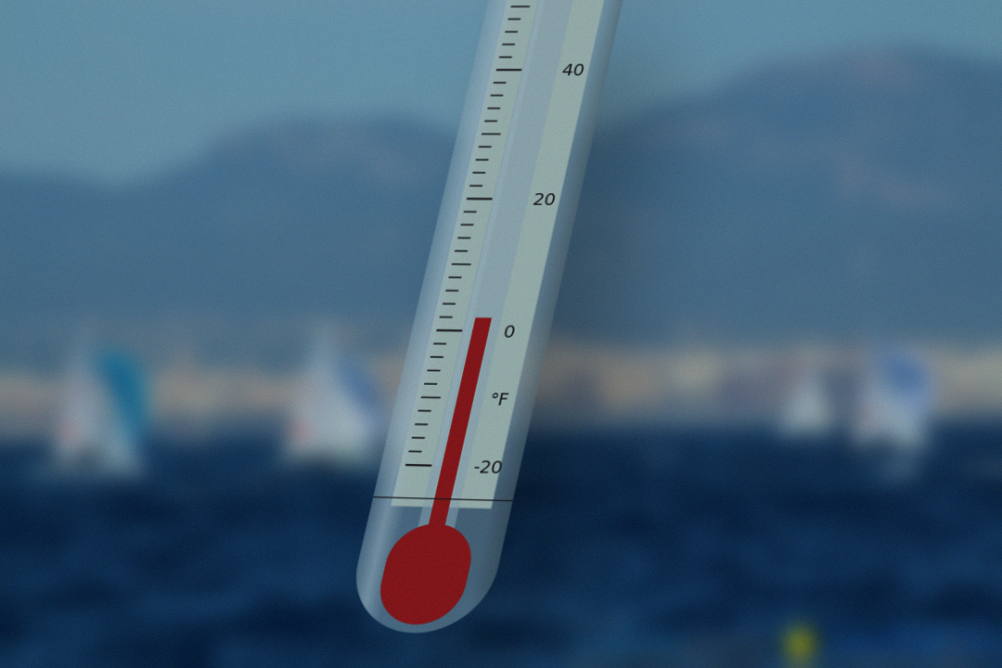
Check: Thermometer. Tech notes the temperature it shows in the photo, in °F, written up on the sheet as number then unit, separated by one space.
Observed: 2 °F
